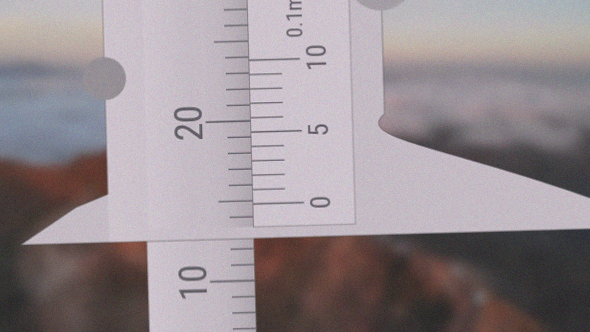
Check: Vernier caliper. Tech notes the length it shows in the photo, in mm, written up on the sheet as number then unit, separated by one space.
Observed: 14.8 mm
